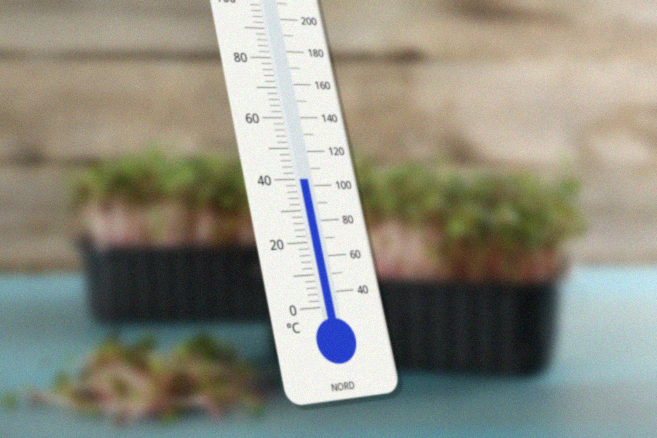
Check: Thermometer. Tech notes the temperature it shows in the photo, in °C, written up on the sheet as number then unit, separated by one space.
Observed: 40 °C
